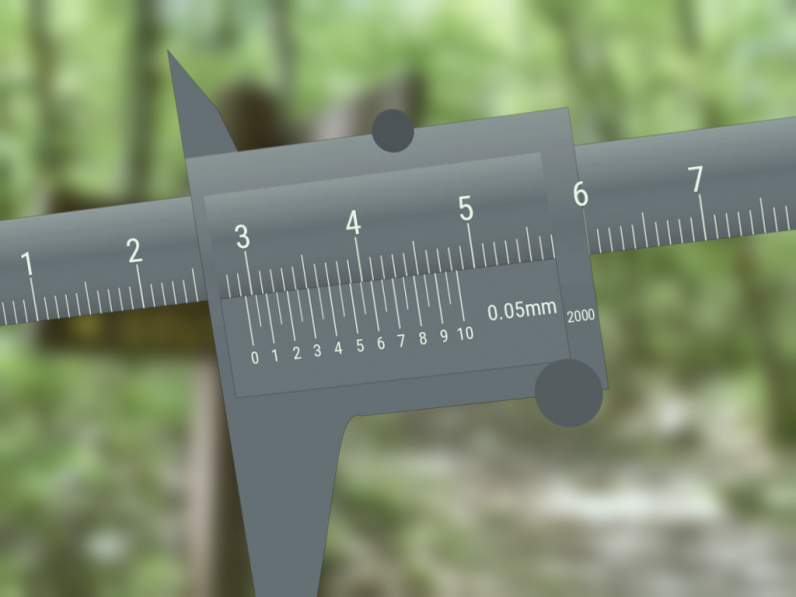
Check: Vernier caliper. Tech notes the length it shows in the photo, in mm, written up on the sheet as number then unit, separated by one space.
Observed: 29.4 mm
